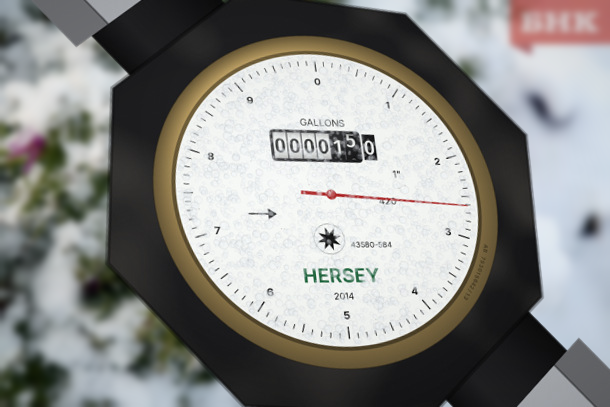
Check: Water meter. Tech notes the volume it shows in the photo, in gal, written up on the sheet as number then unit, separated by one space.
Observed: 152.6 gal
